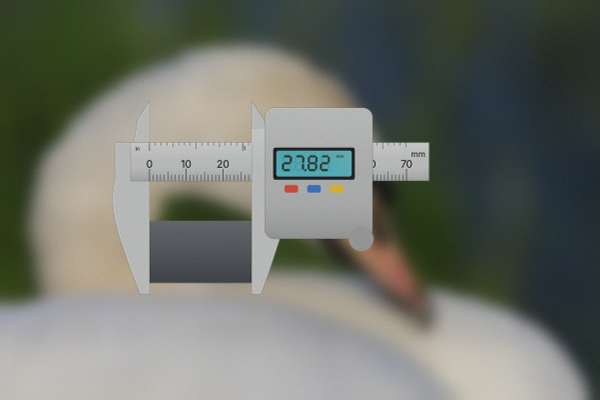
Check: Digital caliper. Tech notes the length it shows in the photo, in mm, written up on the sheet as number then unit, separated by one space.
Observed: 27.82 mm
